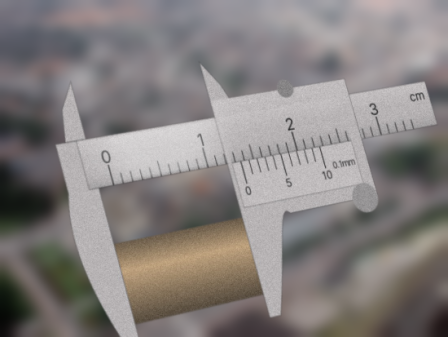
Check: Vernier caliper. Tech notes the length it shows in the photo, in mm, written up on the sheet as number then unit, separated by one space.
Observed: 13.6 mm
